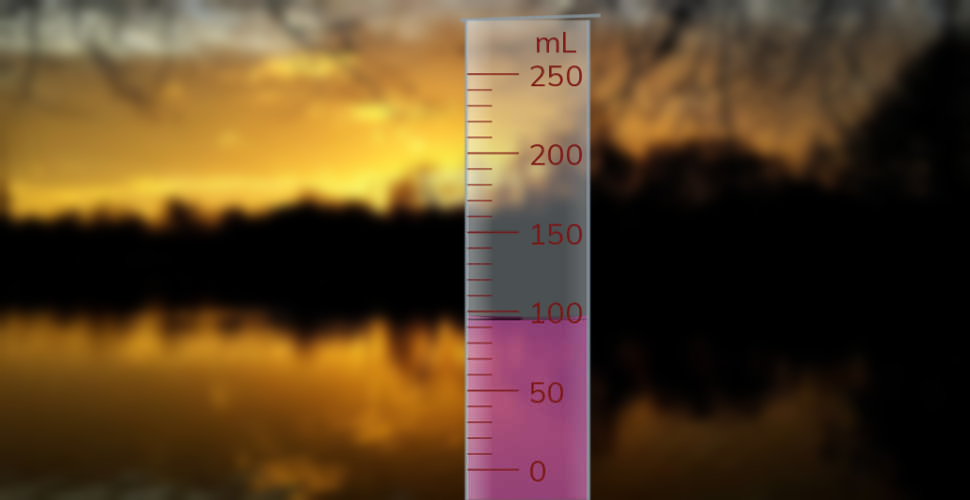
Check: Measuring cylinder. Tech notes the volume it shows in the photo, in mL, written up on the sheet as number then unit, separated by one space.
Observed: 95 mL
